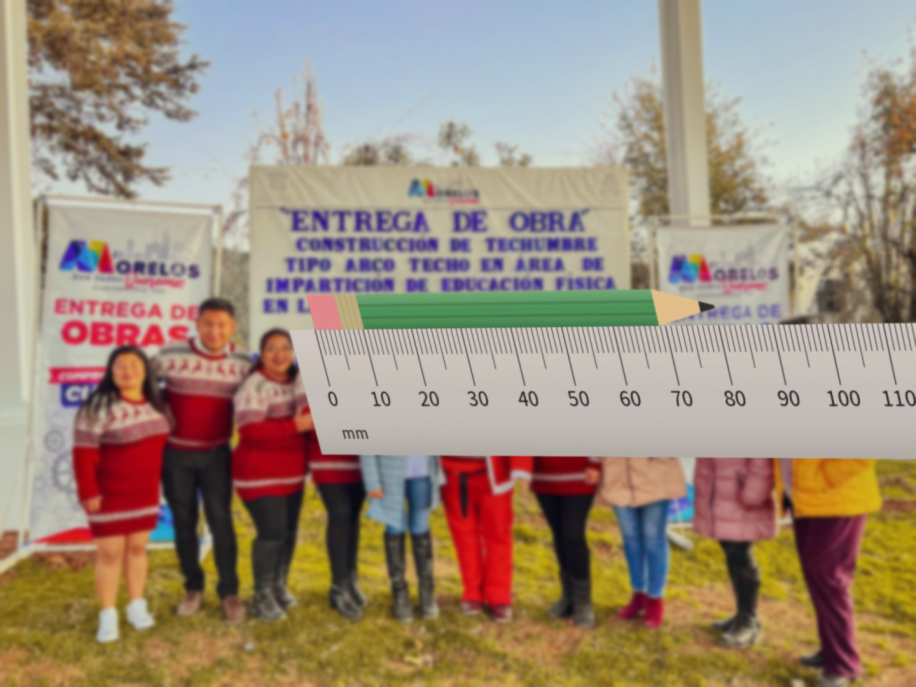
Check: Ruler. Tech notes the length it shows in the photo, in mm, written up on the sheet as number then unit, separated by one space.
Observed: 80 mm
